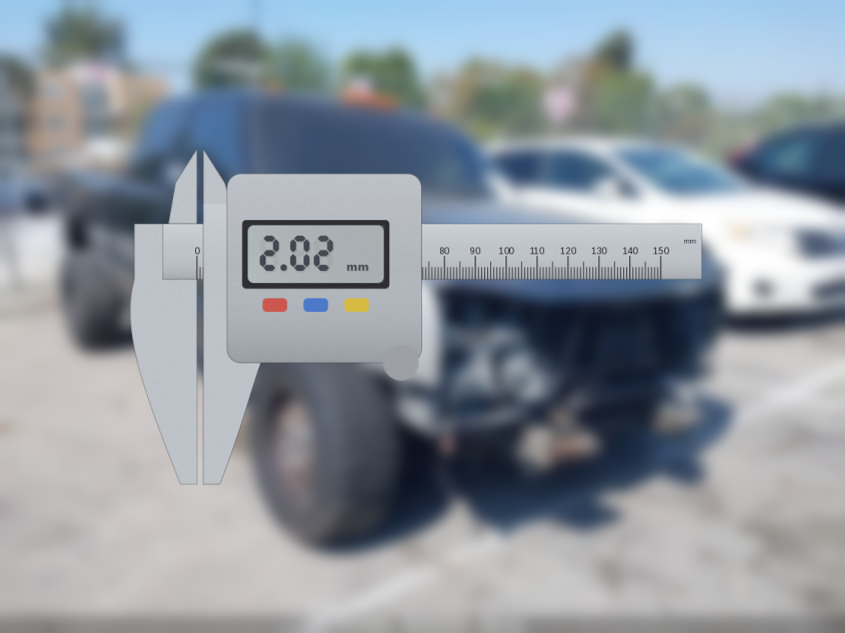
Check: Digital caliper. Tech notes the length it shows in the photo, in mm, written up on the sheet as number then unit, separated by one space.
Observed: 2.02 mm
